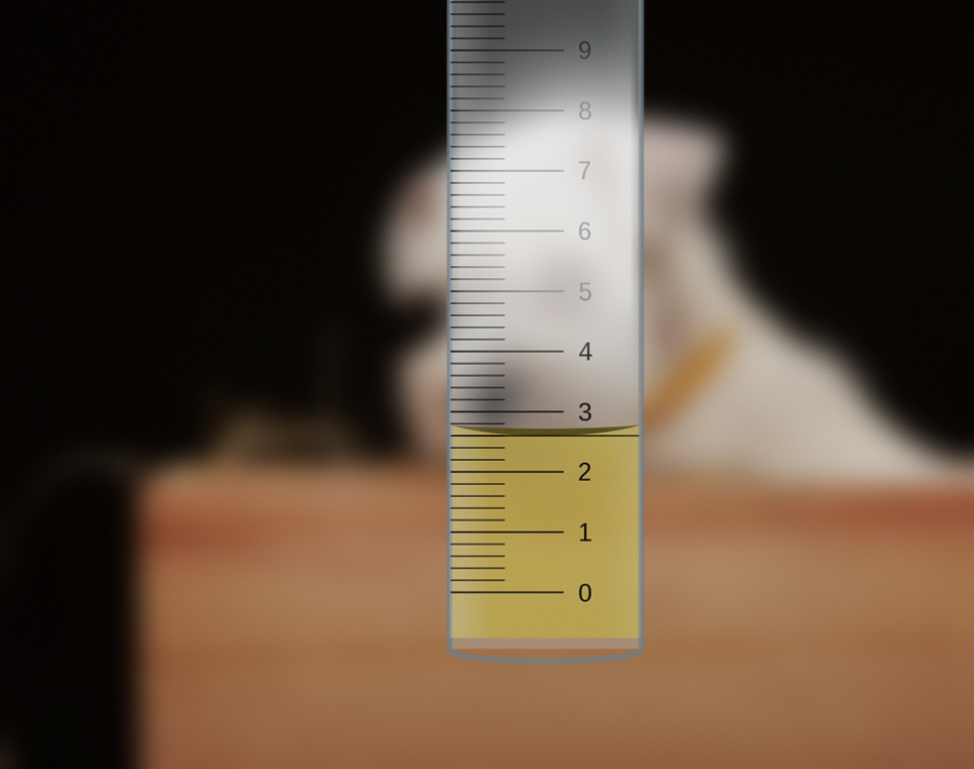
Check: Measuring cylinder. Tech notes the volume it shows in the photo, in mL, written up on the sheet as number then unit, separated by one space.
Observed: 2.6 mL
